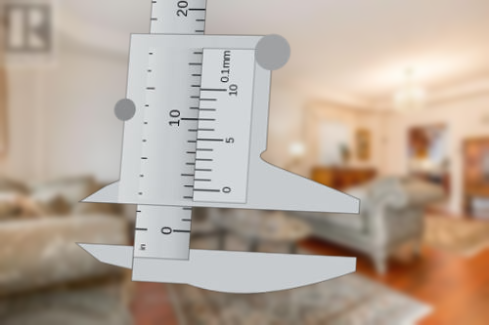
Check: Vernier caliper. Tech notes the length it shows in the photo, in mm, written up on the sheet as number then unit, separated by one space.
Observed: 3.7 mm
